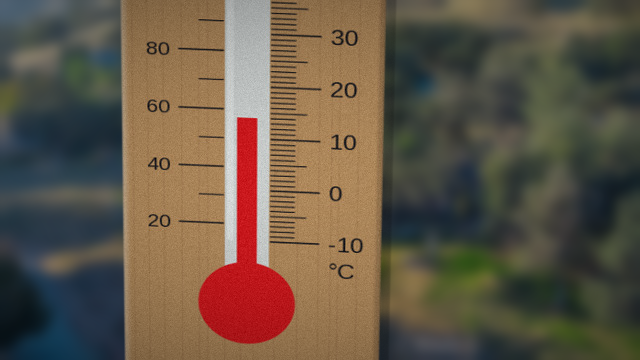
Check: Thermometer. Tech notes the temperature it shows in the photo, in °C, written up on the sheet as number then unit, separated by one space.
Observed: 14 °C
